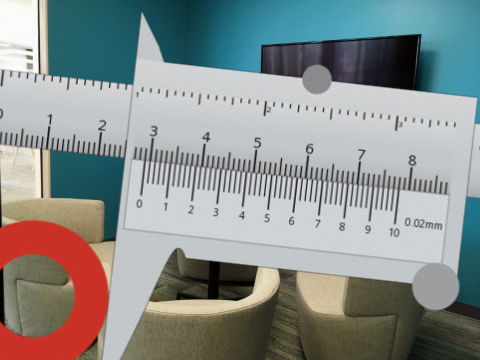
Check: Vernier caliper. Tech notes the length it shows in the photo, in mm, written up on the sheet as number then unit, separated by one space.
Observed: 29.0 mm
